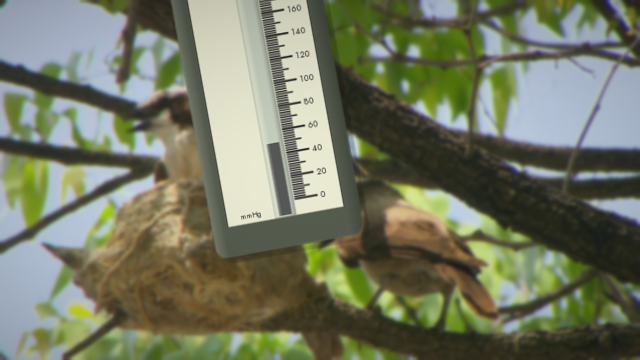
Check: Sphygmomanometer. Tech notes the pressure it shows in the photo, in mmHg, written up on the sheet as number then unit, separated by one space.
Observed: 50 mmHg
